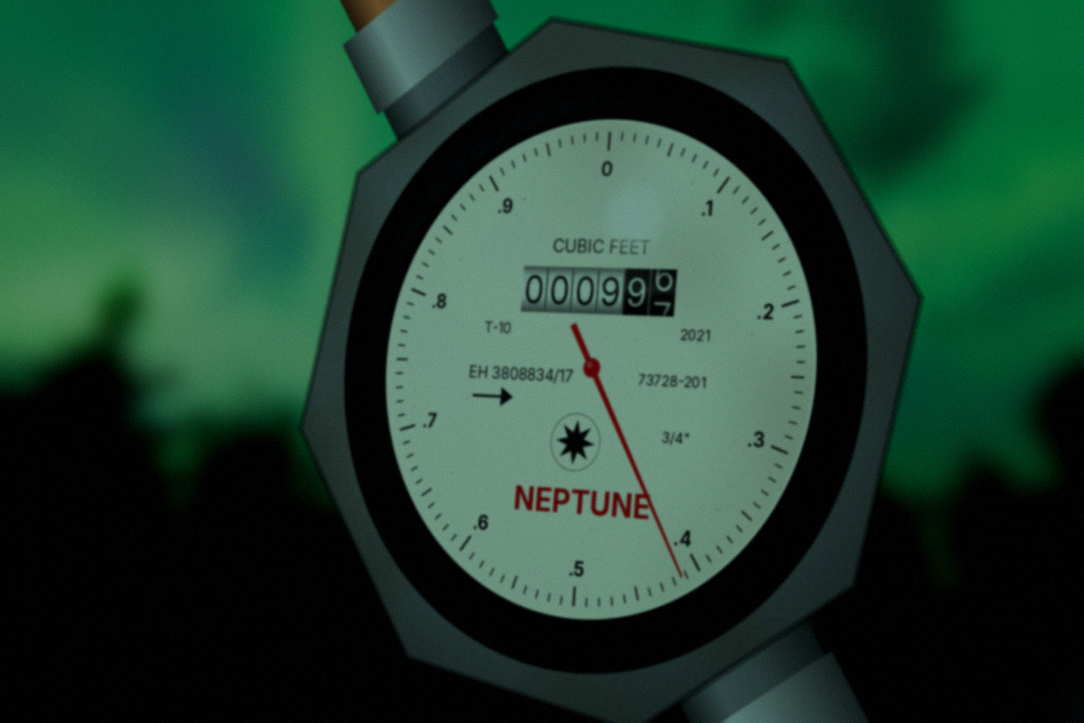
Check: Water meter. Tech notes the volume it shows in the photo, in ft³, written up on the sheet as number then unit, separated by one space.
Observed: 996.41 ft³
